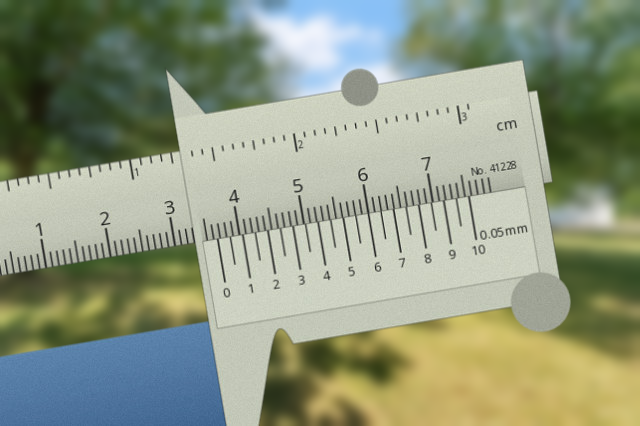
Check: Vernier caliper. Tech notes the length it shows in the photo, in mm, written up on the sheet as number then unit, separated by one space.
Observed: 36.6 mm
